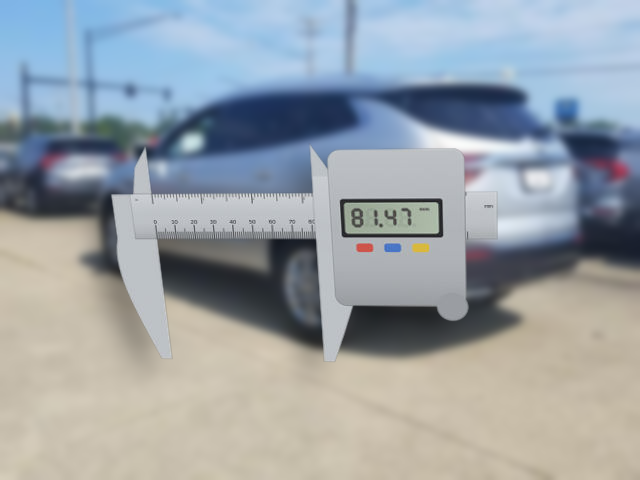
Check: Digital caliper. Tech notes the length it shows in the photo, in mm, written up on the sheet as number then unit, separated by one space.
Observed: 81.47 mm
